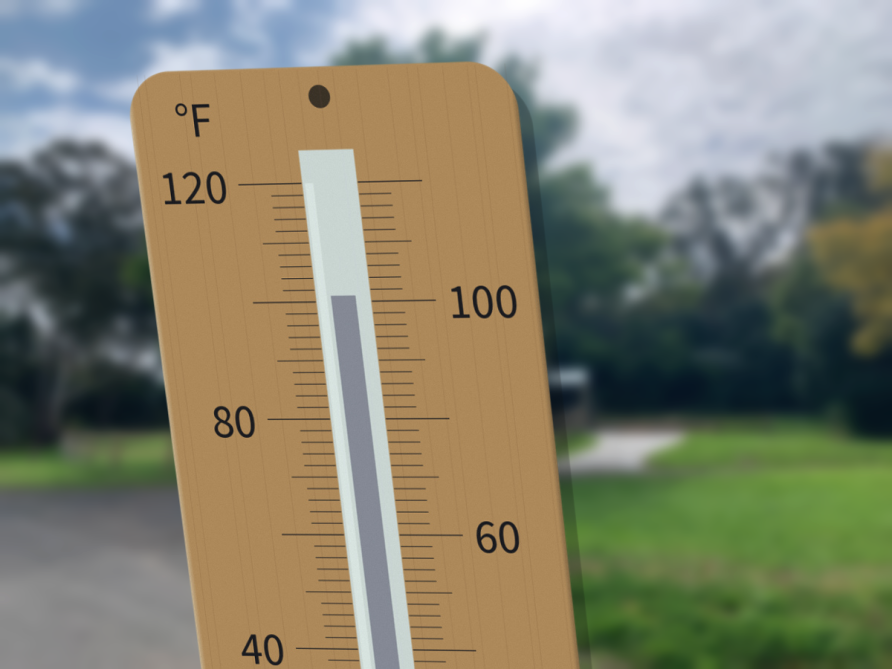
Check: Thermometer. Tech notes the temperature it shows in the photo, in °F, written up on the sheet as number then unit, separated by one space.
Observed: 101 °F
